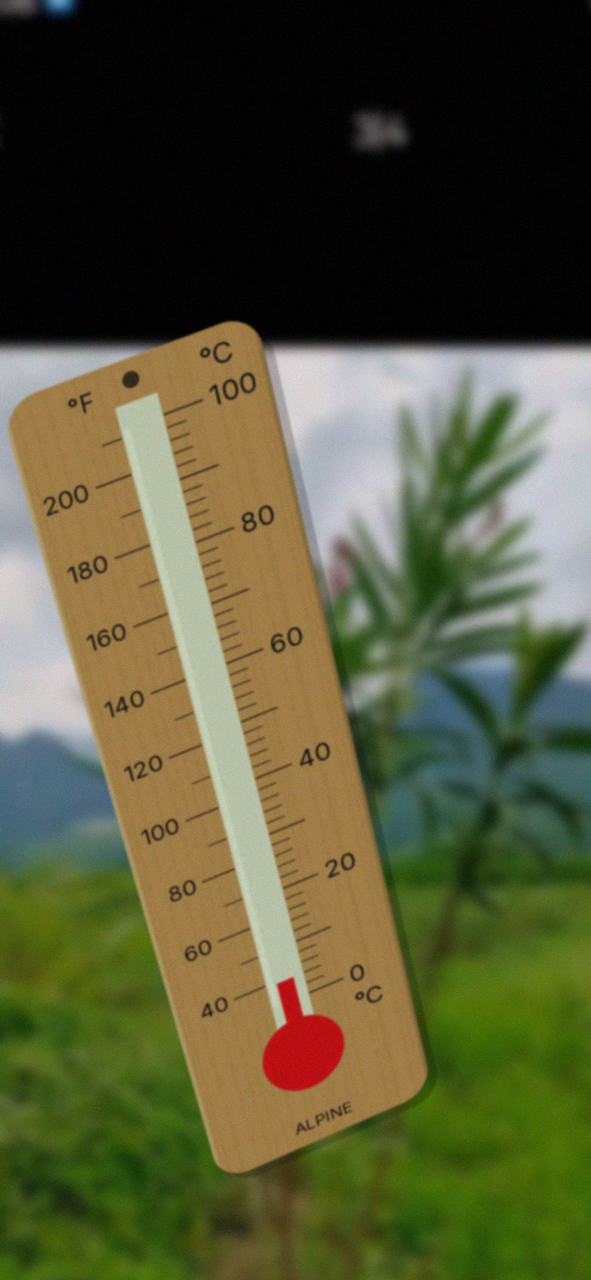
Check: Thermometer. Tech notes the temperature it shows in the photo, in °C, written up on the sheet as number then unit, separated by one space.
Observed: 4 °C
